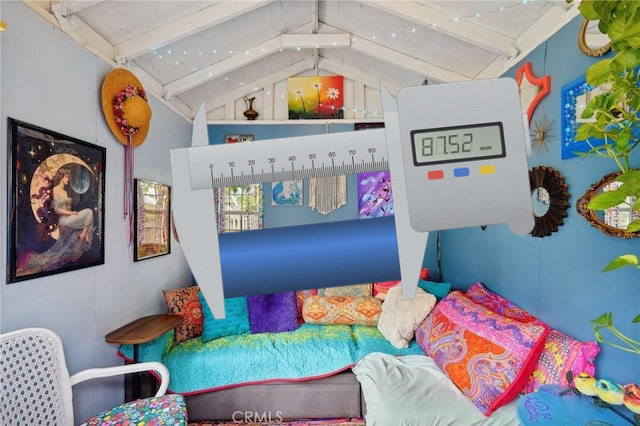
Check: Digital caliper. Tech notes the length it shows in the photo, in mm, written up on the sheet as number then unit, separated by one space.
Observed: 87.52 mm
